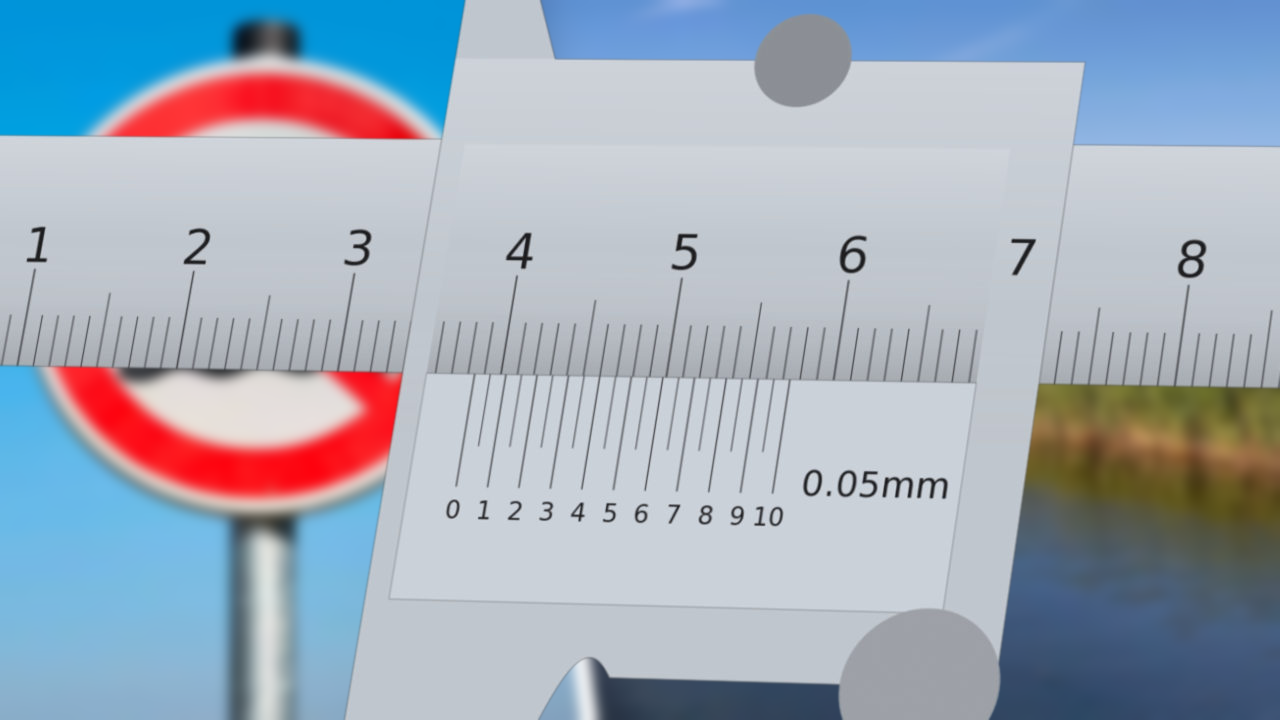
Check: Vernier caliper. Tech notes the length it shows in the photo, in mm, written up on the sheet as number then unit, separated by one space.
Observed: 38.4 mm
